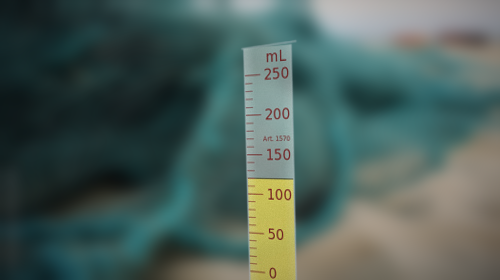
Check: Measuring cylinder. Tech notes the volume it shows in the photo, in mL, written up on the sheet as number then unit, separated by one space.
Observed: 120 mL
